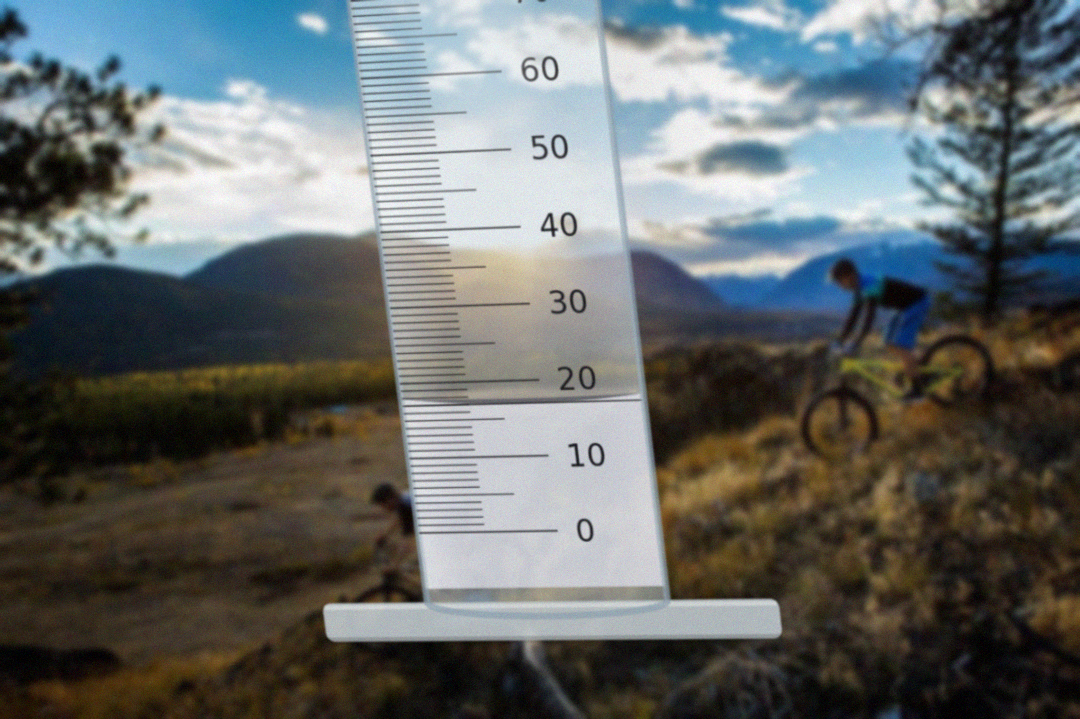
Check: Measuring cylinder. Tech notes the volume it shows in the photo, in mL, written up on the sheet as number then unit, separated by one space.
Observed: 17 mL
